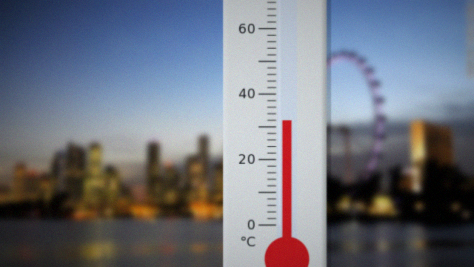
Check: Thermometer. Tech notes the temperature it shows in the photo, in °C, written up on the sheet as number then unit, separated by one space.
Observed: 32 °C
